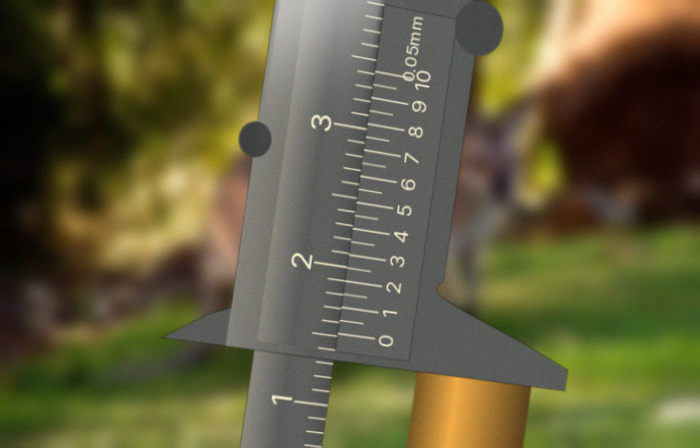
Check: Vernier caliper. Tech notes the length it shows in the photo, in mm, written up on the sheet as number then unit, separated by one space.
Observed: 15.2 mm
